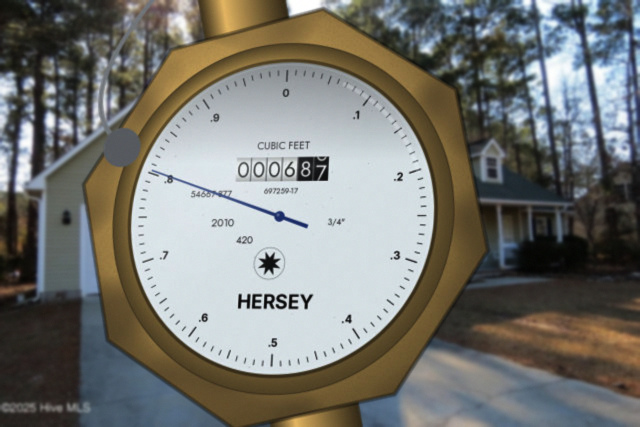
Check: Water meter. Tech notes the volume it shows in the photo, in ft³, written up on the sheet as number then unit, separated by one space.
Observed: 686.80 ft³
